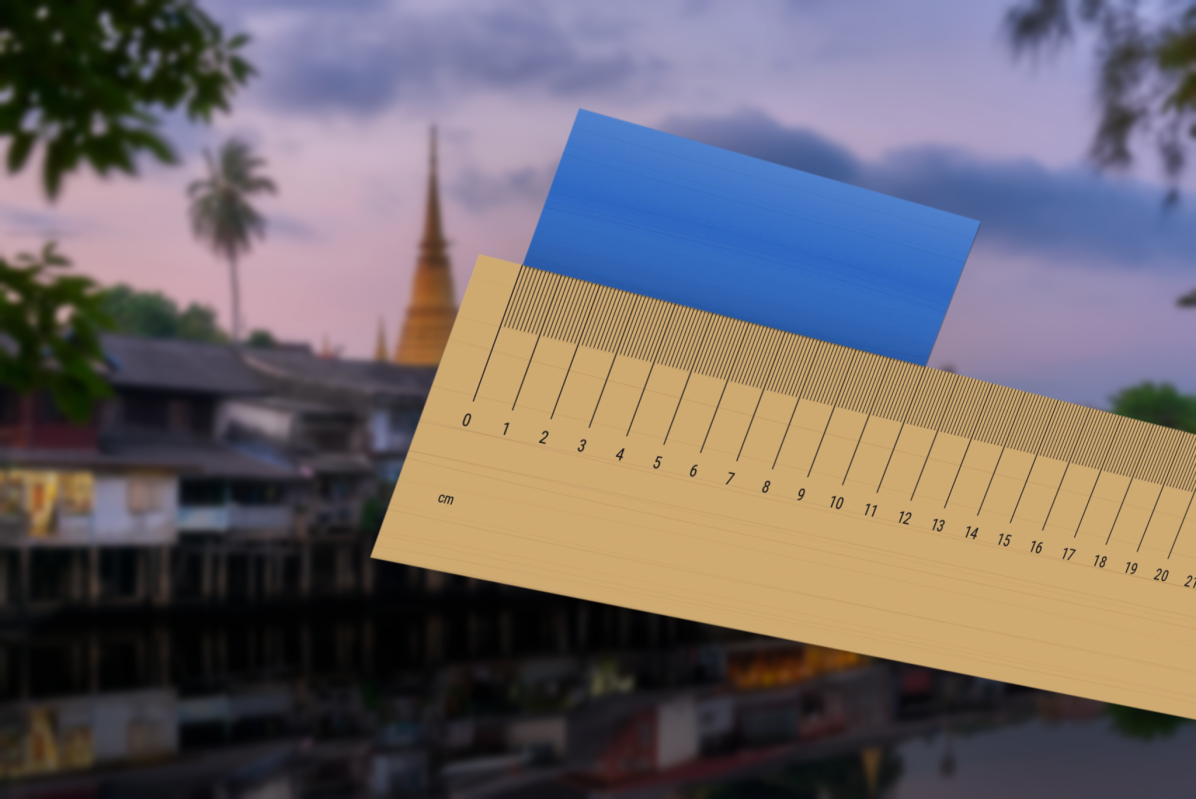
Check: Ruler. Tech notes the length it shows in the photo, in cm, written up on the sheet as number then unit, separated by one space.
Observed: 11 cm
